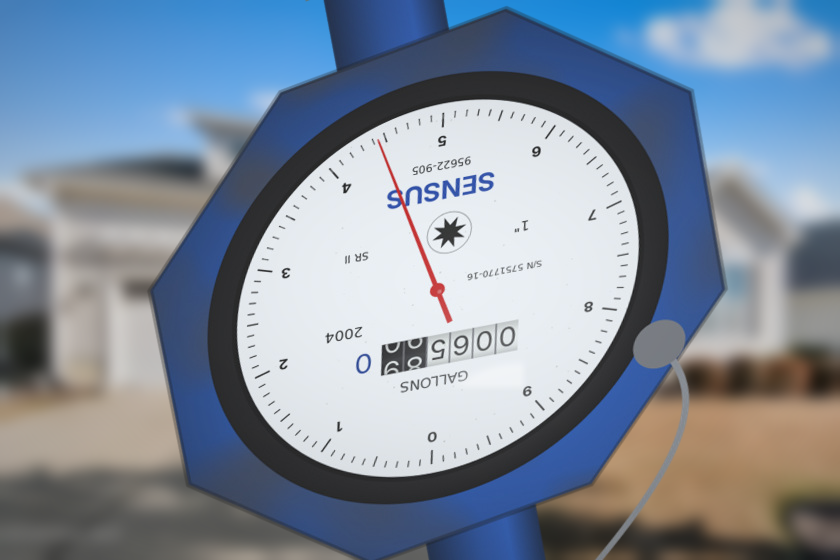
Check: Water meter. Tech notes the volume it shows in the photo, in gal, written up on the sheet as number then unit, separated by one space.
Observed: 65894.4 gal
